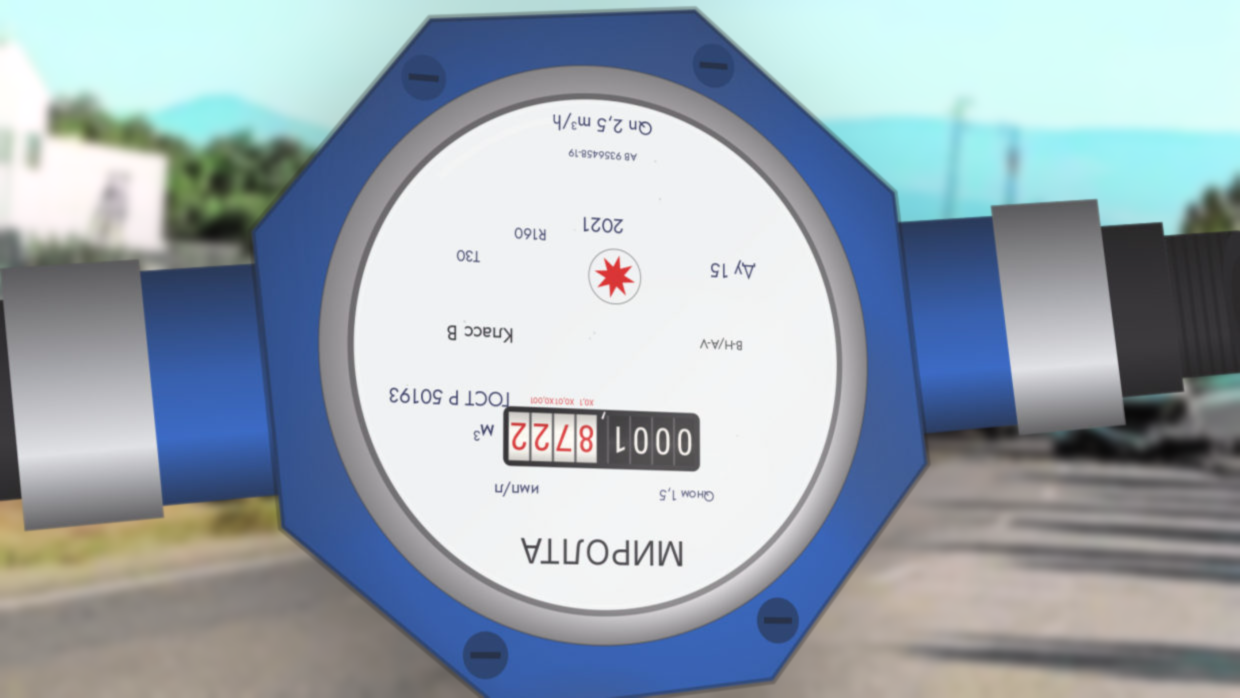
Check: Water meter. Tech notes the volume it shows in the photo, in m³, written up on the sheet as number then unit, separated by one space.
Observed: 1.8722 m³
